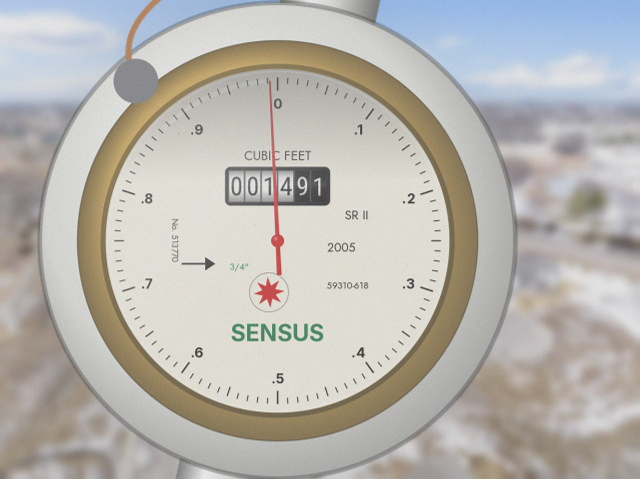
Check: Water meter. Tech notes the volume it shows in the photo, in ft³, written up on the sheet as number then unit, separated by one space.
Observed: 1490.99 ft³
